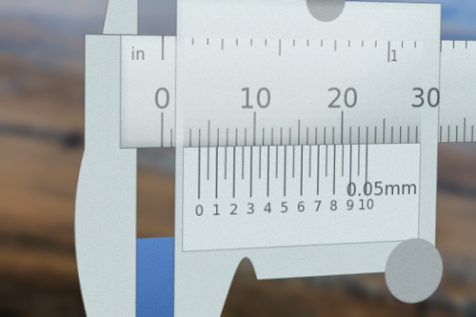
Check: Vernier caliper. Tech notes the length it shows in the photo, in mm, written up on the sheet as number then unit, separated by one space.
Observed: 4.0 mm
